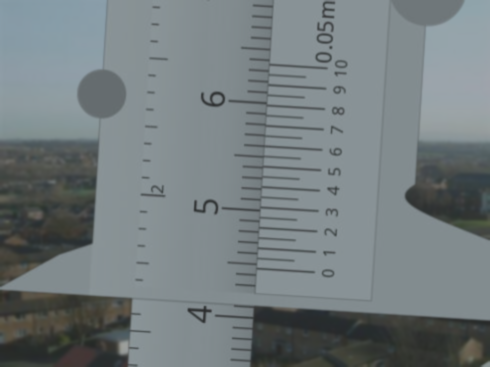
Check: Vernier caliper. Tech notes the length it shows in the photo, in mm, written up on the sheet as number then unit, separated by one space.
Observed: 44.6 mm
